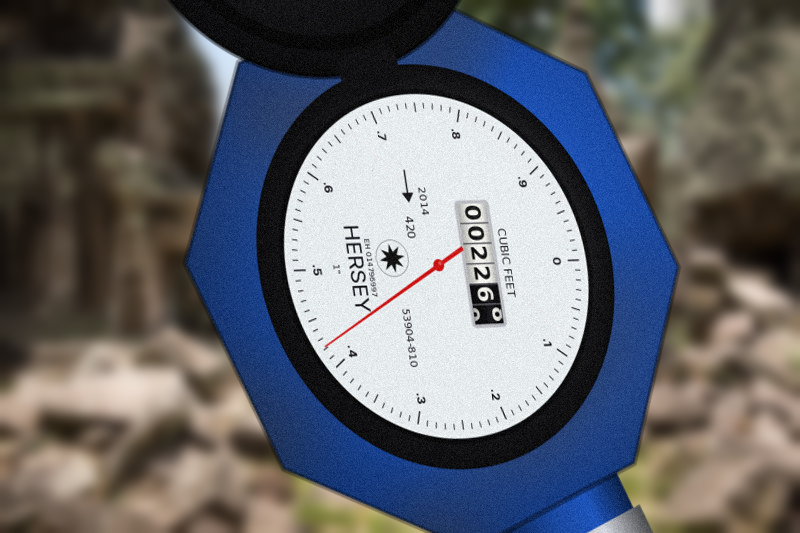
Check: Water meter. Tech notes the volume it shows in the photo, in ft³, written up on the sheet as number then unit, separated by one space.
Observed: 2268.42 ft³
